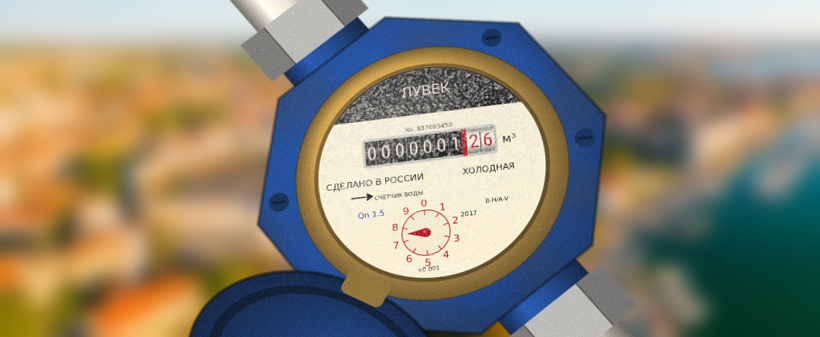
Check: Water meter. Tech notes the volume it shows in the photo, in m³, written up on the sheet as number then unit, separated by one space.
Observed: 1.267 m³
